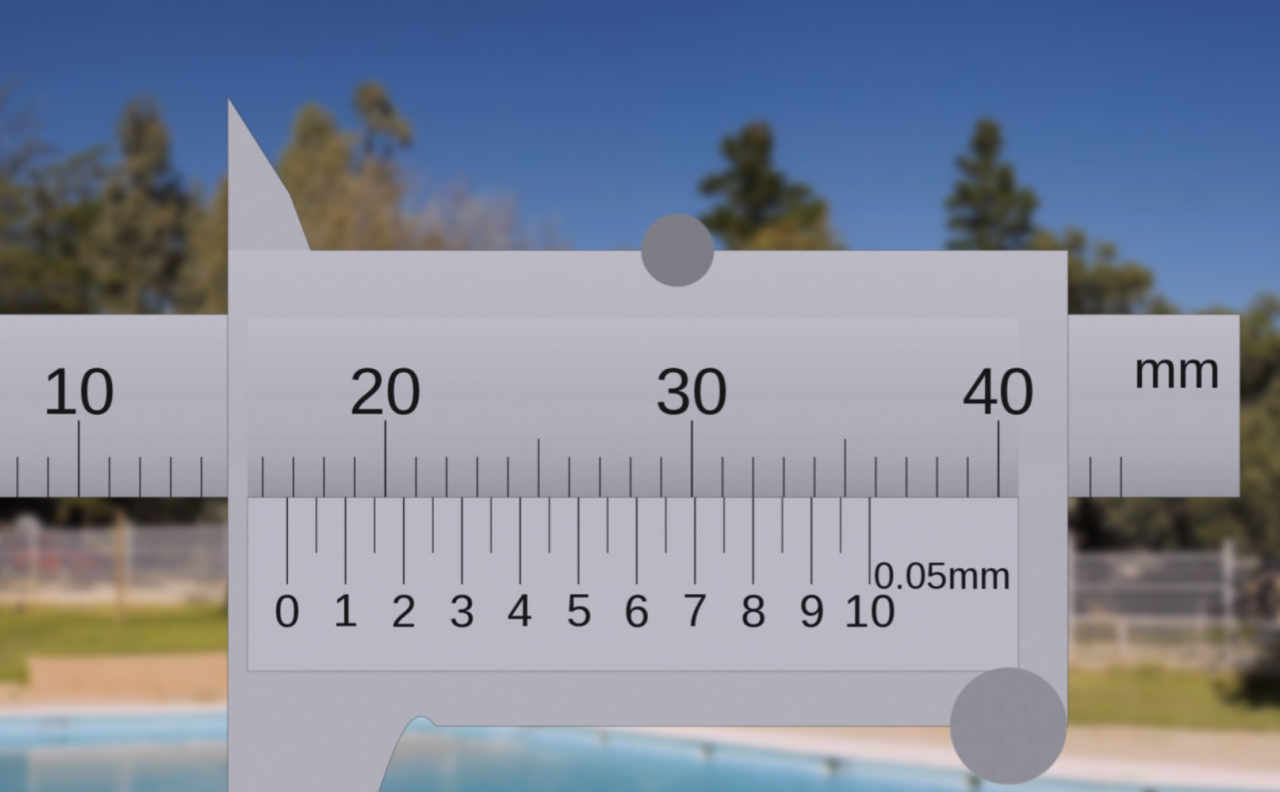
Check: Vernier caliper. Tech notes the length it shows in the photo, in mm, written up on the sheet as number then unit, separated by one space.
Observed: 16.80 mm
